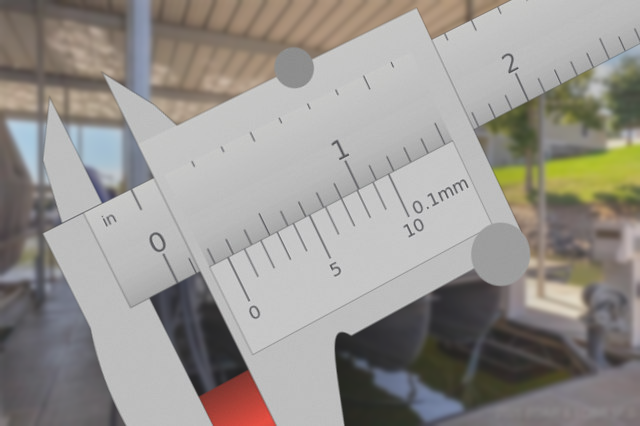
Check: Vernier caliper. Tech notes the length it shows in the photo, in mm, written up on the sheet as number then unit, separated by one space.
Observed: 2.7 mm
